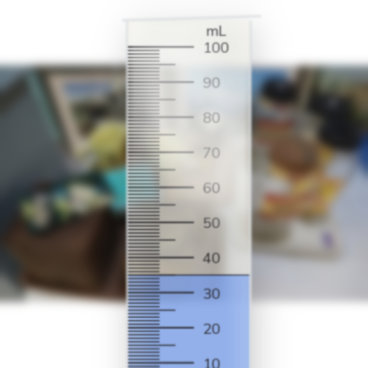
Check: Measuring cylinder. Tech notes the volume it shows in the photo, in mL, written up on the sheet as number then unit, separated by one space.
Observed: 35 mL
